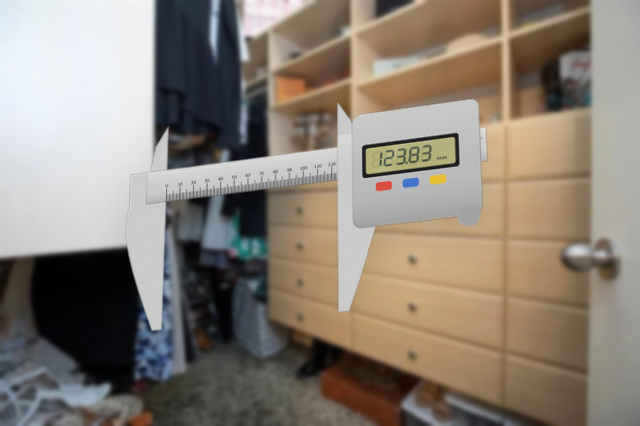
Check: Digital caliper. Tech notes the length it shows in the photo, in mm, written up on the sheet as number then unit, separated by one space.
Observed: 123.83 mm
